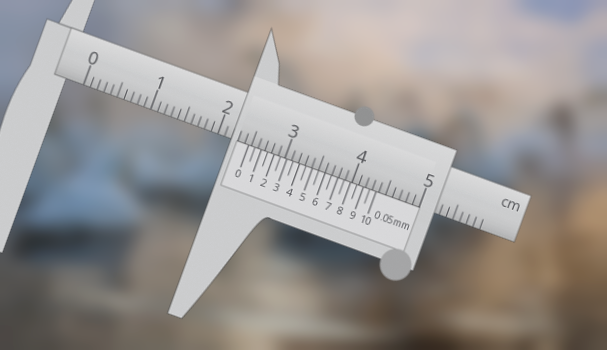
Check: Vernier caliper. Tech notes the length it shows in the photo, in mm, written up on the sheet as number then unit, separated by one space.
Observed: 24.6 mm
